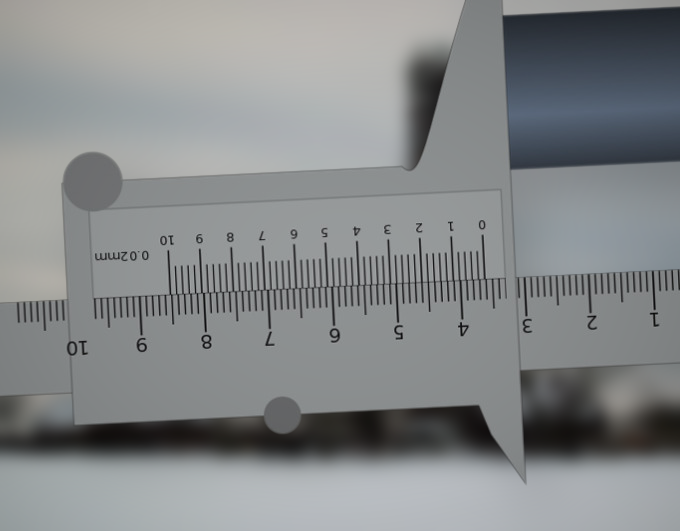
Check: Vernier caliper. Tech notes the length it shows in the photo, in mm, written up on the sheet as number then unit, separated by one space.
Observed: 36.2 mm
